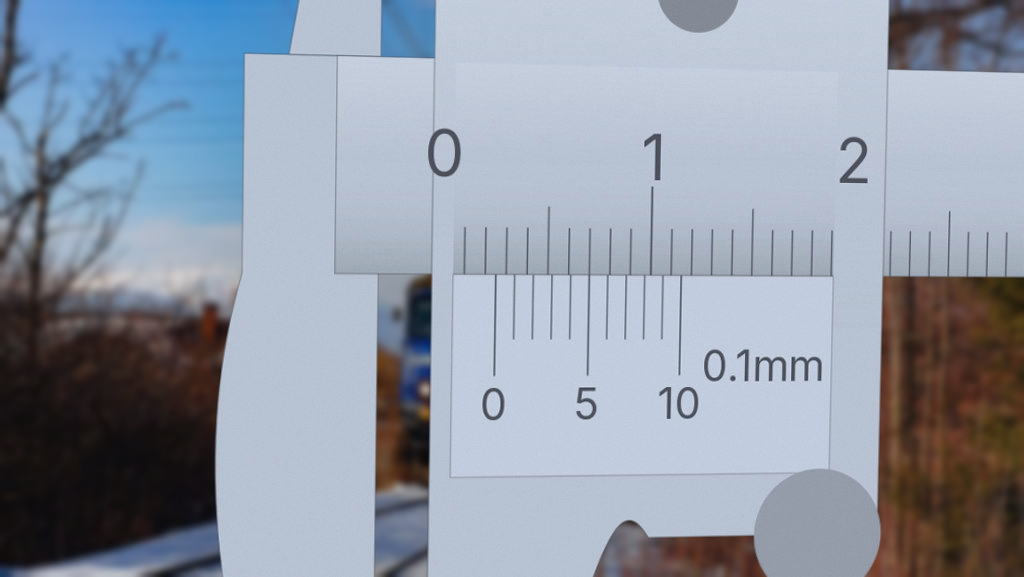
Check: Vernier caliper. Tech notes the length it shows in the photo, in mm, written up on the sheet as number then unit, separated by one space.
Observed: 2.5 mm
